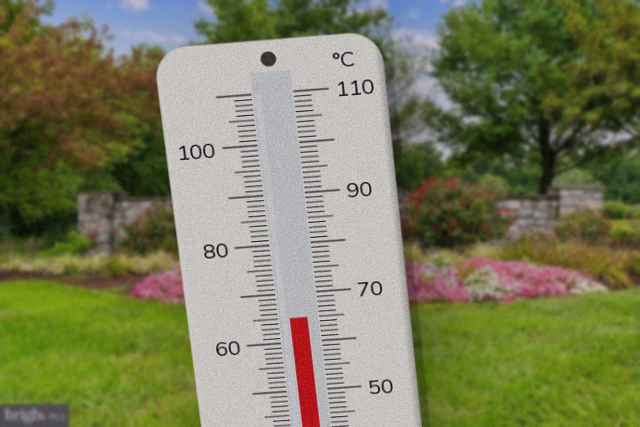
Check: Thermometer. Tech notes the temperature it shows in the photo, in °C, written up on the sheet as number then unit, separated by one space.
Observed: 65 °C
